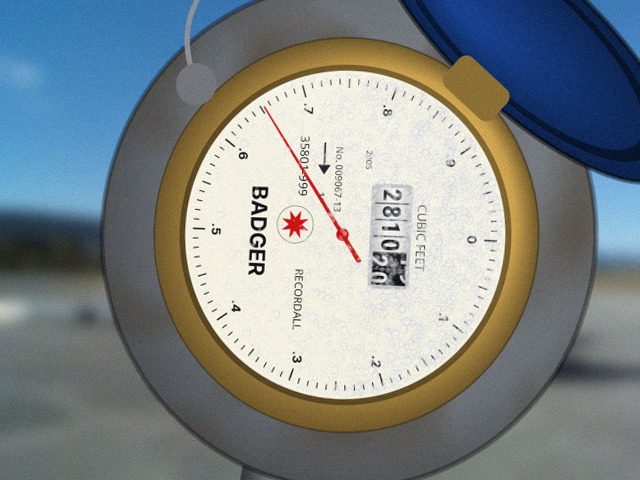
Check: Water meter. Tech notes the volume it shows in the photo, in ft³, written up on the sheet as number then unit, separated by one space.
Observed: 281019.65 ft³
